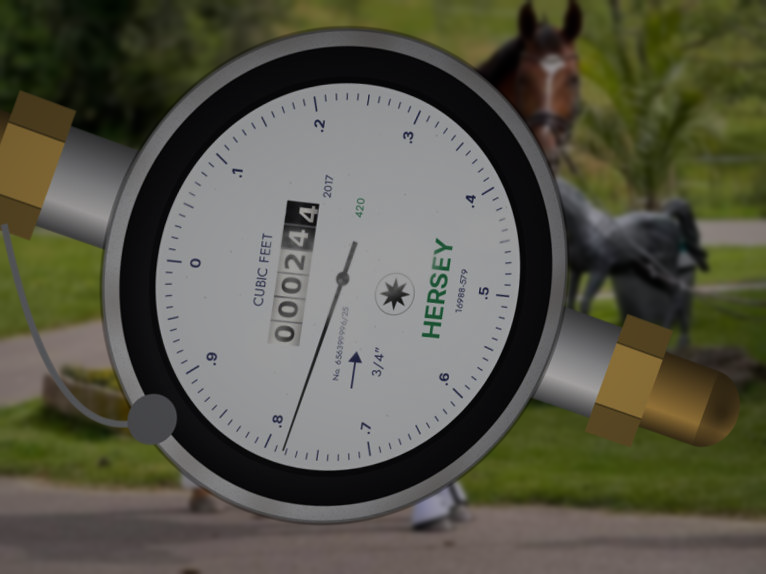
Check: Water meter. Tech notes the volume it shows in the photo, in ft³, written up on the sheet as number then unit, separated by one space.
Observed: 243.78 ft³
